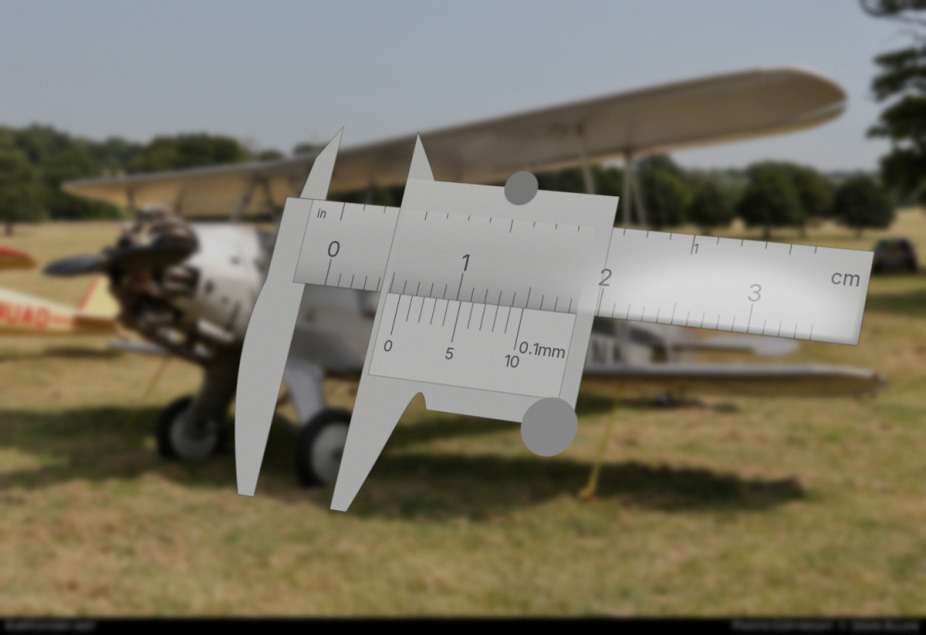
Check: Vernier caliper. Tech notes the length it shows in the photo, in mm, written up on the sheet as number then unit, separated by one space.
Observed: 5.8 mm
